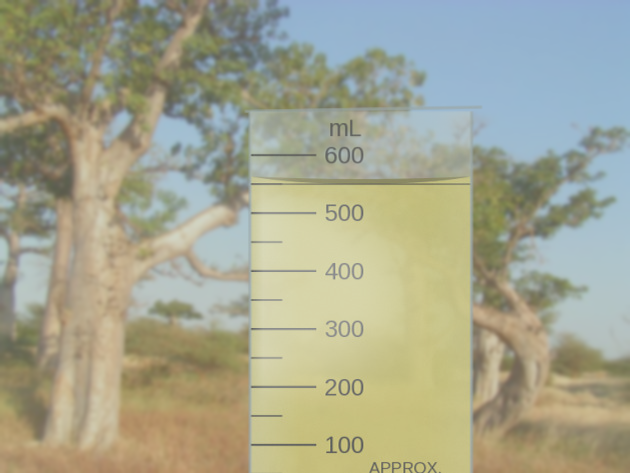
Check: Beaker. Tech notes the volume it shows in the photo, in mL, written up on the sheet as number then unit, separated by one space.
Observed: 550 mL
